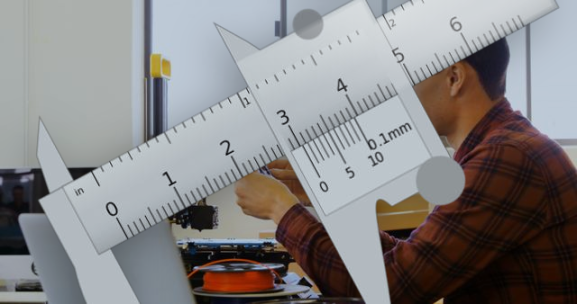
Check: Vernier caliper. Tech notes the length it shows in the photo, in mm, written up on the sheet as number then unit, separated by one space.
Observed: 30.4 mm
